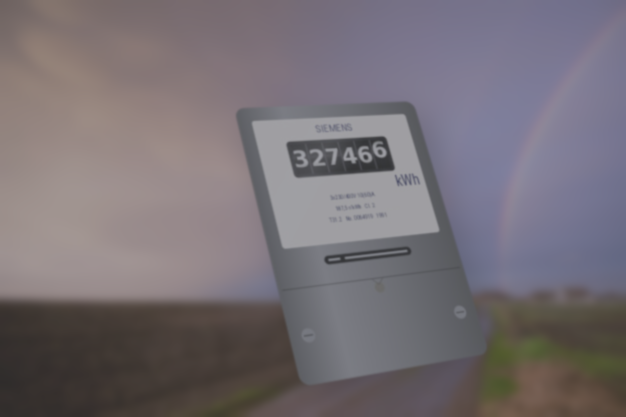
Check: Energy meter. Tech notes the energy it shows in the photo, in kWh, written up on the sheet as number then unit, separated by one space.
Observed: 327466 kWh
